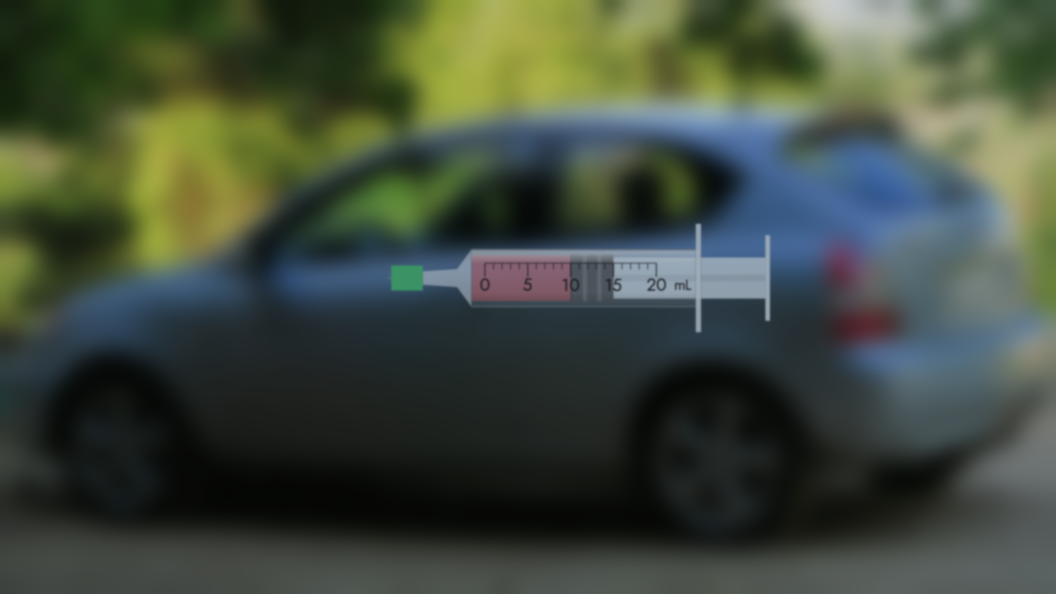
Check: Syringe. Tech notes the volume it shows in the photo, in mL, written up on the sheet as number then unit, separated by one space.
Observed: 10 mL
